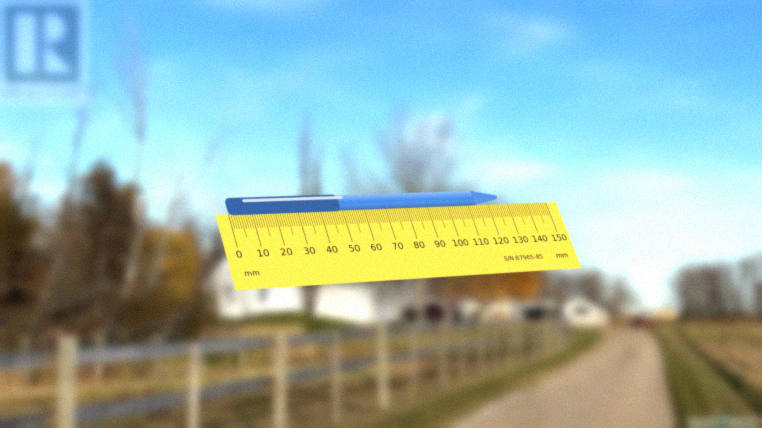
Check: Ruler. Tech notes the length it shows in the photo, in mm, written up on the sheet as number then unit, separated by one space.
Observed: 130 mm
